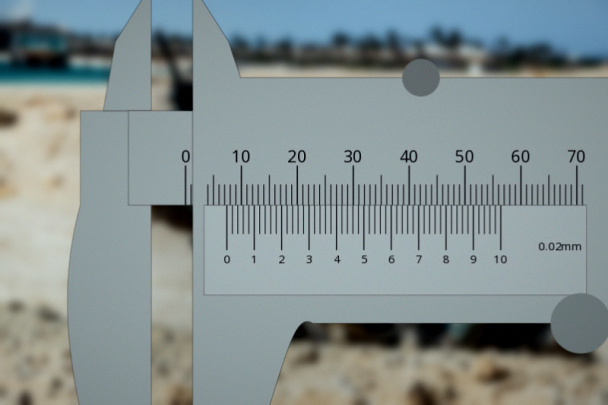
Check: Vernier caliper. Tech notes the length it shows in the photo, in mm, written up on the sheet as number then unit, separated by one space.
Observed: 7.4 mm
